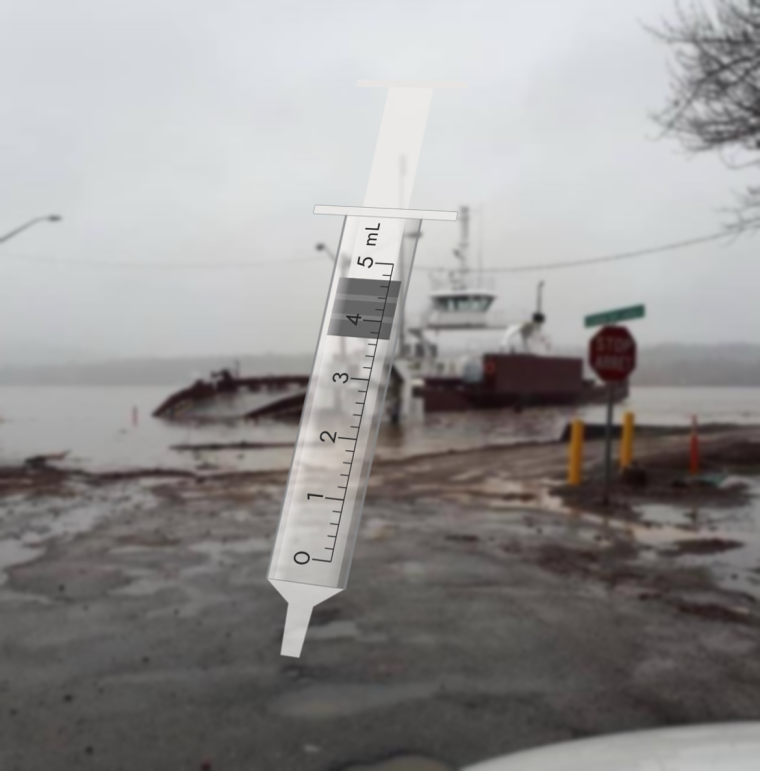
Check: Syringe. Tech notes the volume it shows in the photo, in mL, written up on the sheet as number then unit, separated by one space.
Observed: 3.7 mL
